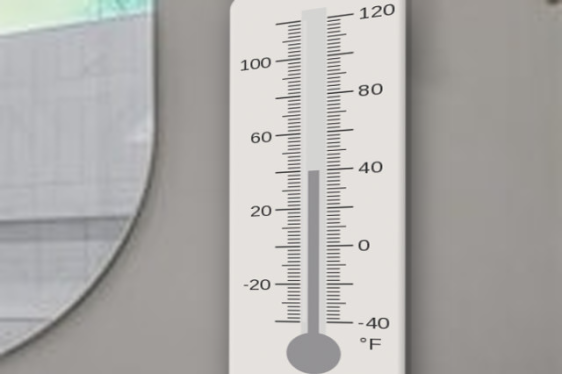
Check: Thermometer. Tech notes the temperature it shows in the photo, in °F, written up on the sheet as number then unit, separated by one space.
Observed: 40 °F
